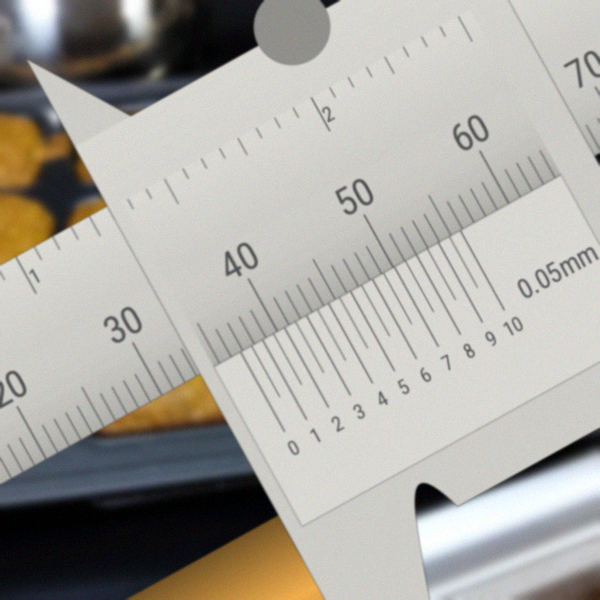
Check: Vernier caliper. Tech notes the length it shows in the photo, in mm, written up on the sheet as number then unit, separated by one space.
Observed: 36.8 mm
